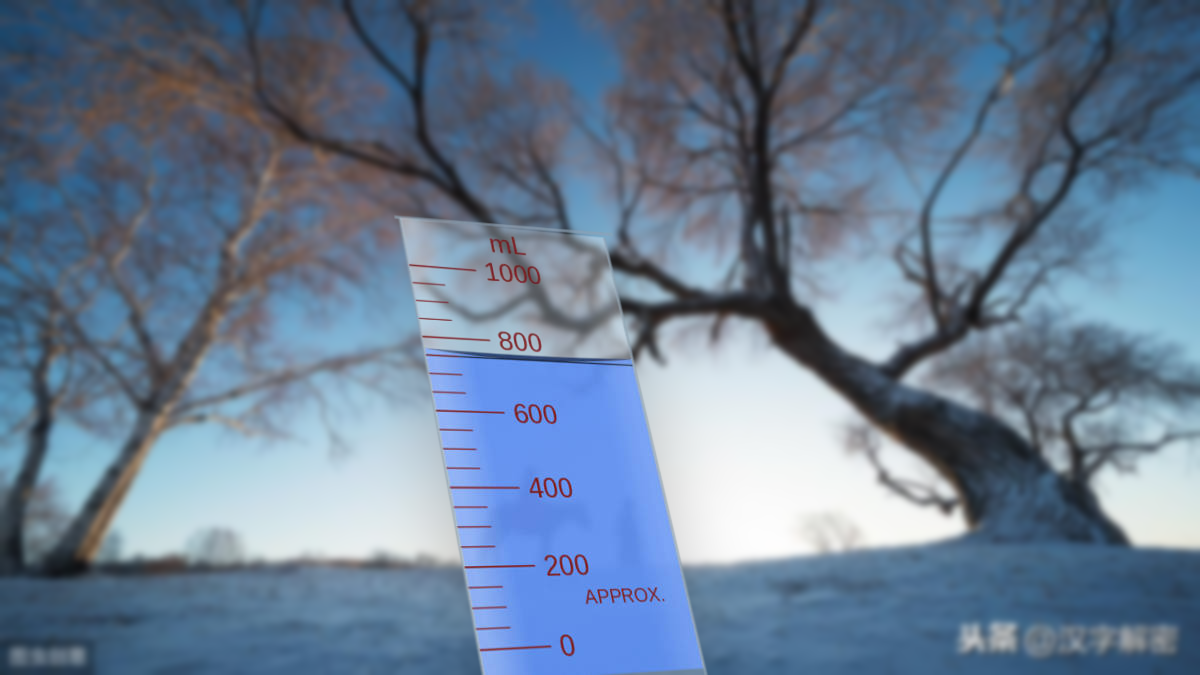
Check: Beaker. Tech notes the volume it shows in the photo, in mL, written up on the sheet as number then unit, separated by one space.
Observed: 750 mL
